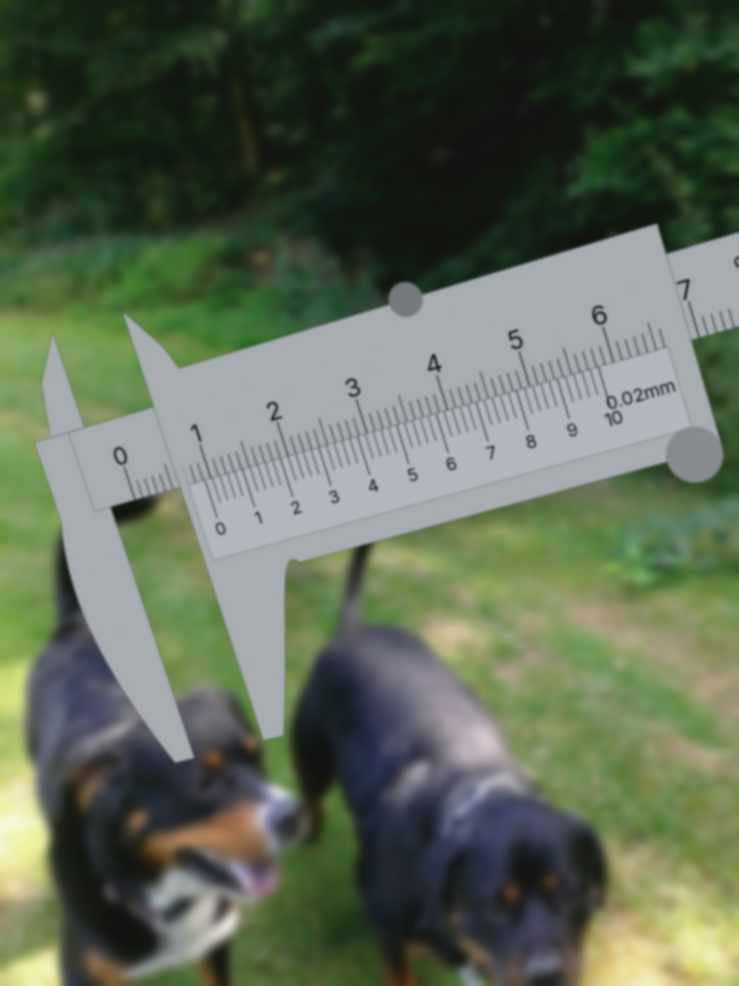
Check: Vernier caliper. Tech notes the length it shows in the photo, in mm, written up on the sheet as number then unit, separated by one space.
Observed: 9.2 mm
